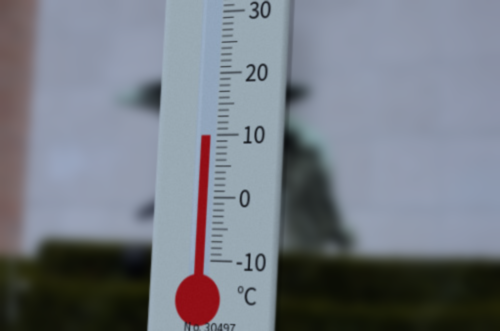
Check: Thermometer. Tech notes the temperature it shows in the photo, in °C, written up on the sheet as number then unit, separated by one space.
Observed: 10 °C
